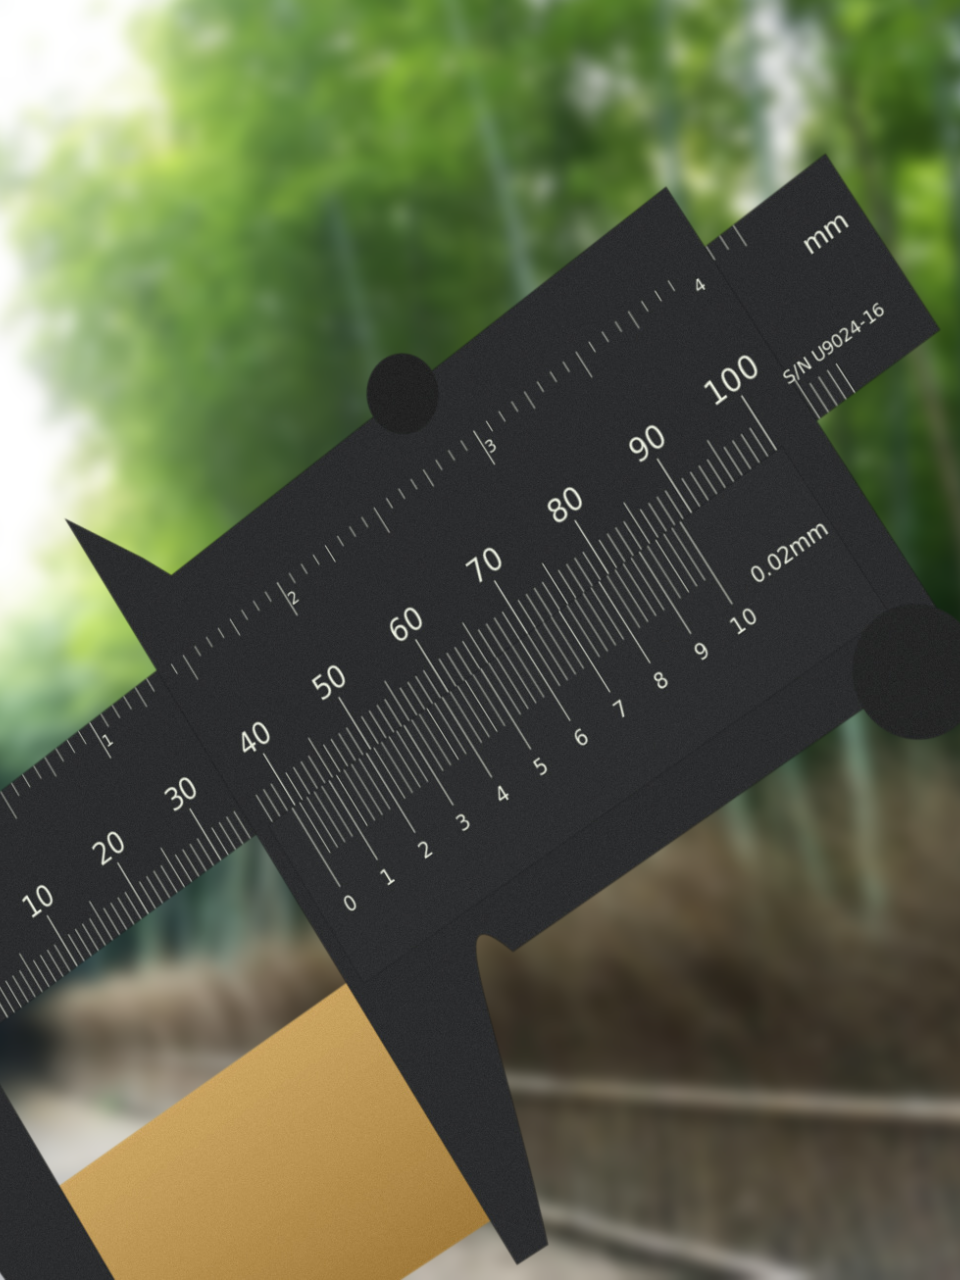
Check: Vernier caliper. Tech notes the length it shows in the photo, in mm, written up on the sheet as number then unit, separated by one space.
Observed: 39.6 mm
